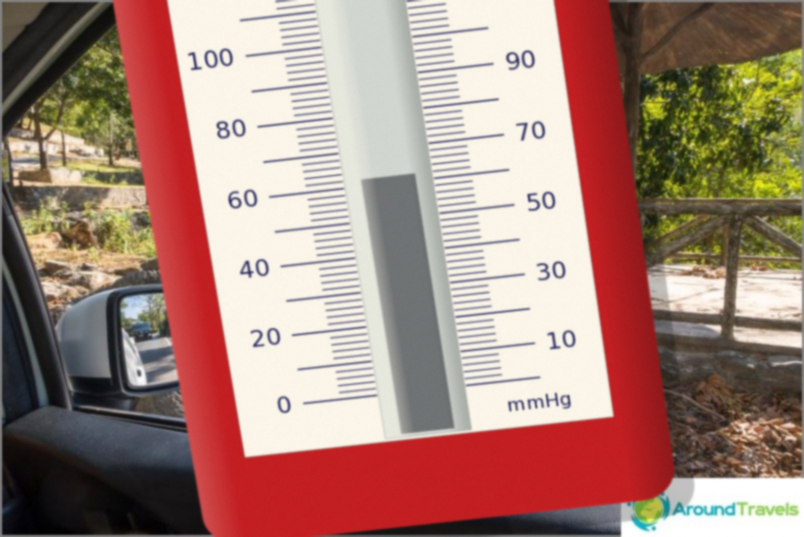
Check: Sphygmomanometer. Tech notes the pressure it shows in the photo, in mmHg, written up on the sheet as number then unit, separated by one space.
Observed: 62 mmHg
